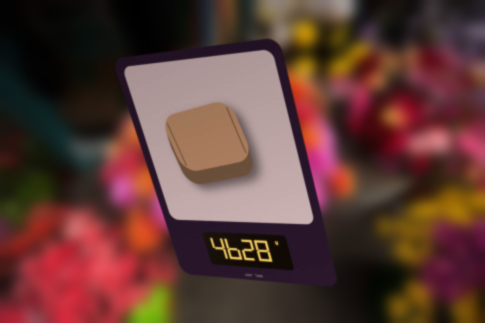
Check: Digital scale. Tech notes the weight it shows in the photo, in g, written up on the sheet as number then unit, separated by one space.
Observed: 4628 g
